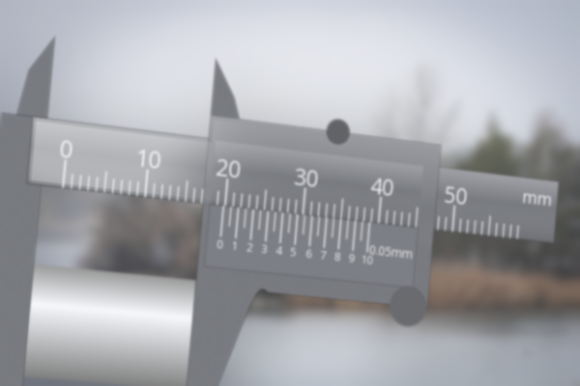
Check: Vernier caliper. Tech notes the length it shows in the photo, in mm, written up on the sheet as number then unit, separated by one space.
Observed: 19.8 mm
